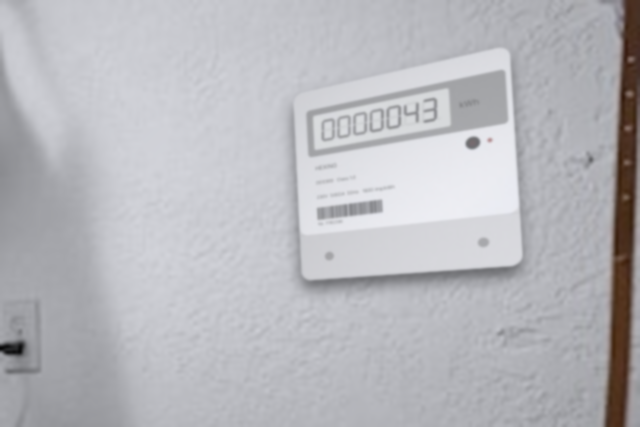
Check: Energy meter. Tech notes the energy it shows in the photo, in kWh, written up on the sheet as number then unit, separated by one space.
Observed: 43 kWh
